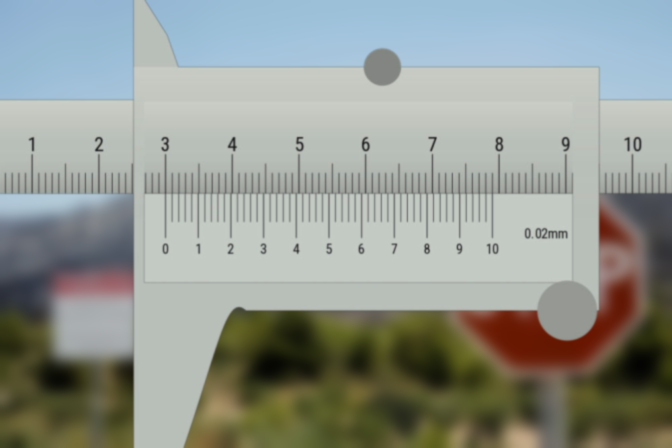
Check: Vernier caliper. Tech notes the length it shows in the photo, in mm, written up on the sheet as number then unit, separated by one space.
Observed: 30.0 mm
